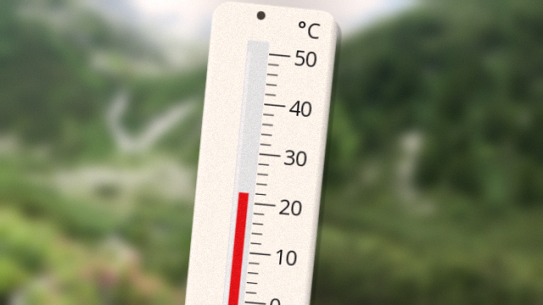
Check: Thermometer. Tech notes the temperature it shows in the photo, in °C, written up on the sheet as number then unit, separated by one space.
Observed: 22 °C
